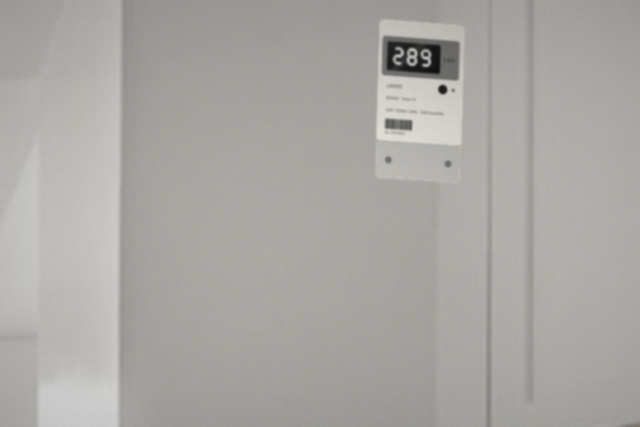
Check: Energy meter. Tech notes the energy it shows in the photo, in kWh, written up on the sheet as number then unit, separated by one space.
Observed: 289 kWh
